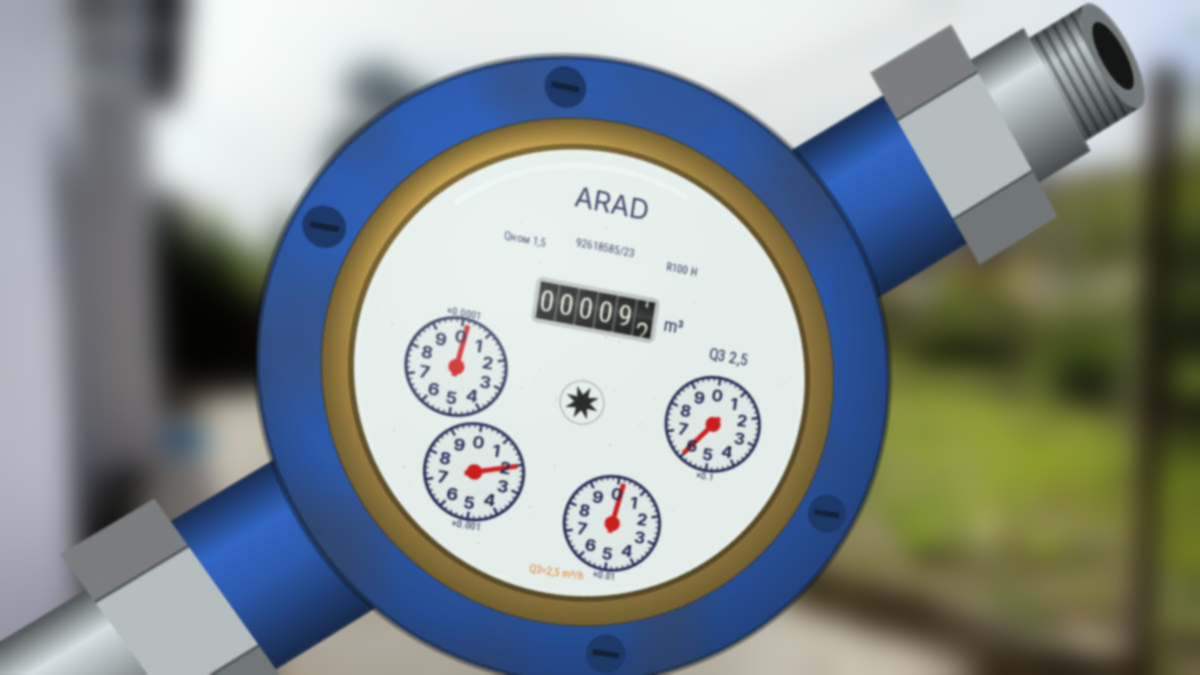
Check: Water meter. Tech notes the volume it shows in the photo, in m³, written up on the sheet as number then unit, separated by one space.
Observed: 91.6020 m³
